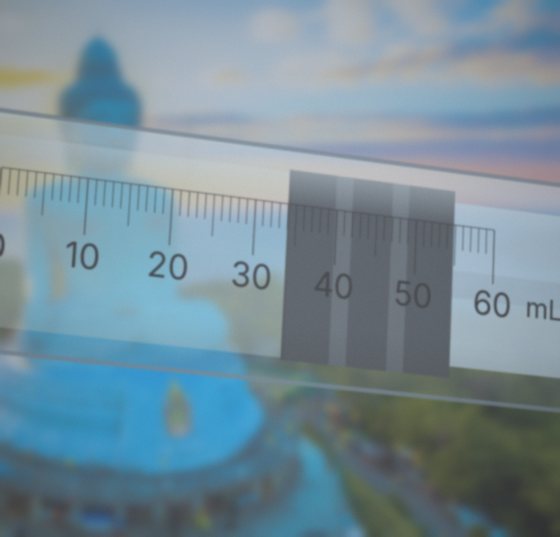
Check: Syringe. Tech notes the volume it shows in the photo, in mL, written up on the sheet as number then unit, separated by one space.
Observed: 34 mL
